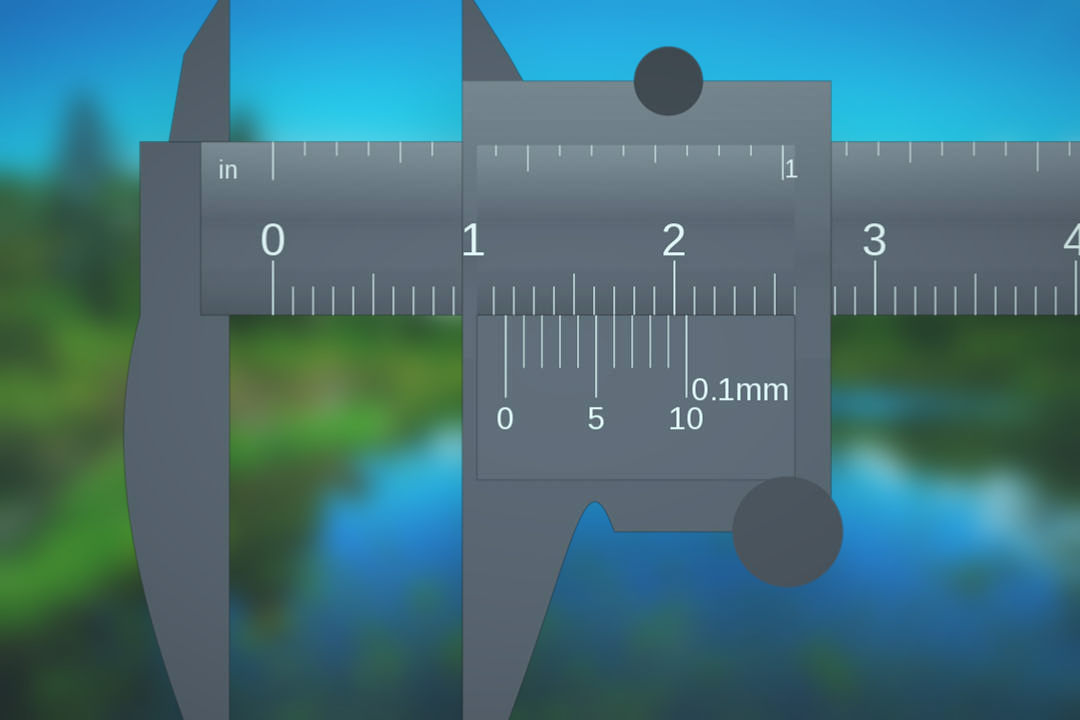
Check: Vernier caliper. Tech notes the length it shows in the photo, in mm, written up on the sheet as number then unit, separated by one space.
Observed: 11.6 mm
